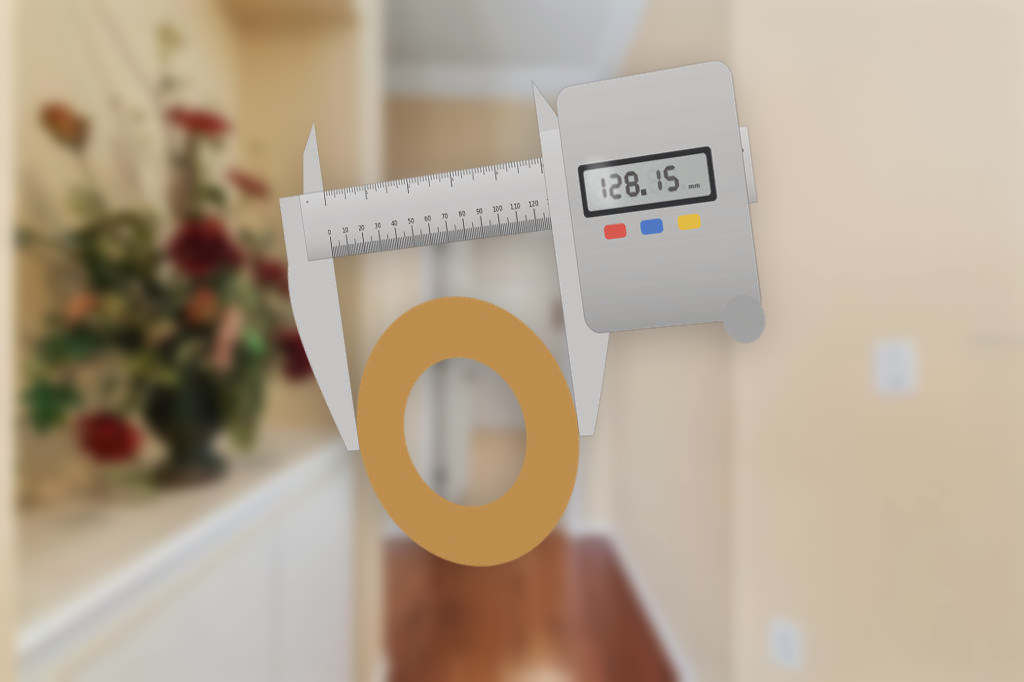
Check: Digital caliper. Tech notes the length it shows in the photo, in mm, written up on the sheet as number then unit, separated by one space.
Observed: 128.15 mm
